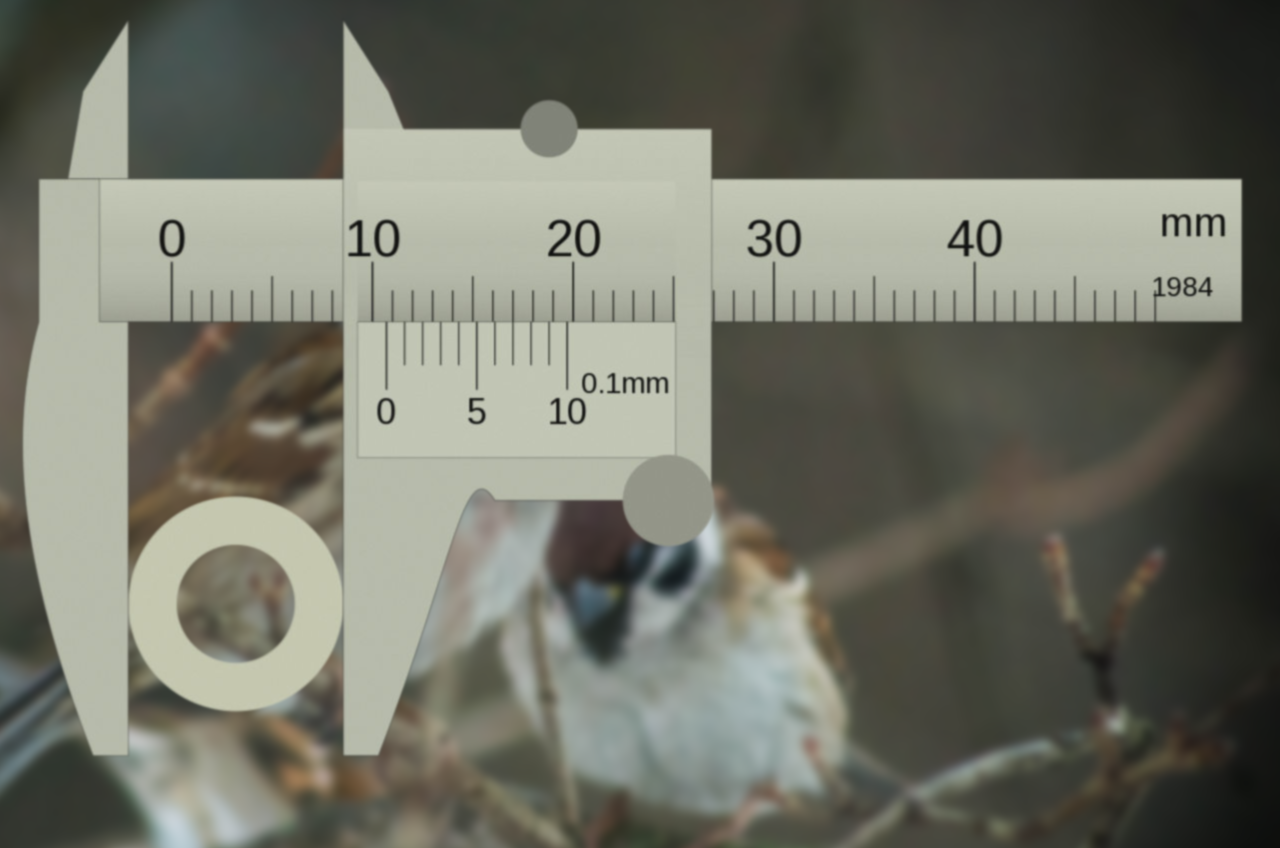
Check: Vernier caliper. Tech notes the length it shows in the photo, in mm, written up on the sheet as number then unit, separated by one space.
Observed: 10.7 mm
